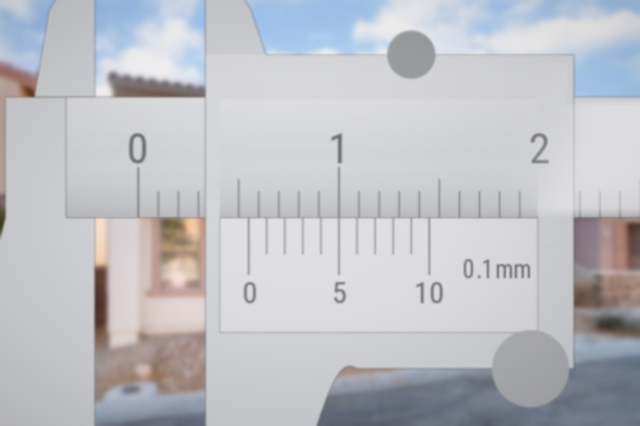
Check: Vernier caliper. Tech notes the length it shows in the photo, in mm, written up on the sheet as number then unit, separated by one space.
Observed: 5.5 mm
